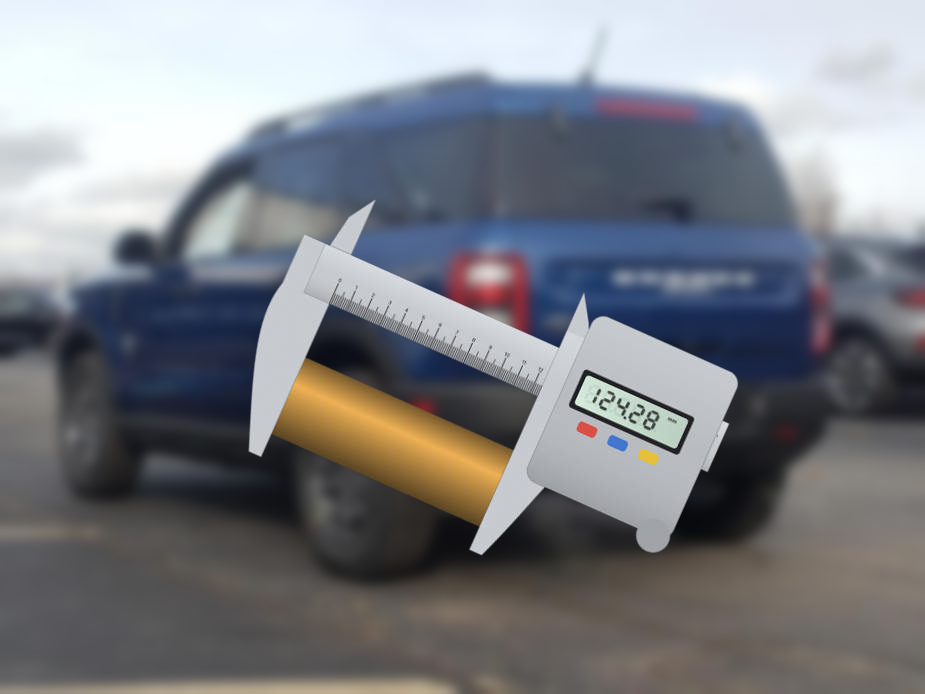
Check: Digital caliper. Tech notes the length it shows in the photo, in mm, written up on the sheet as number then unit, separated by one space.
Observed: 124.28 mm
